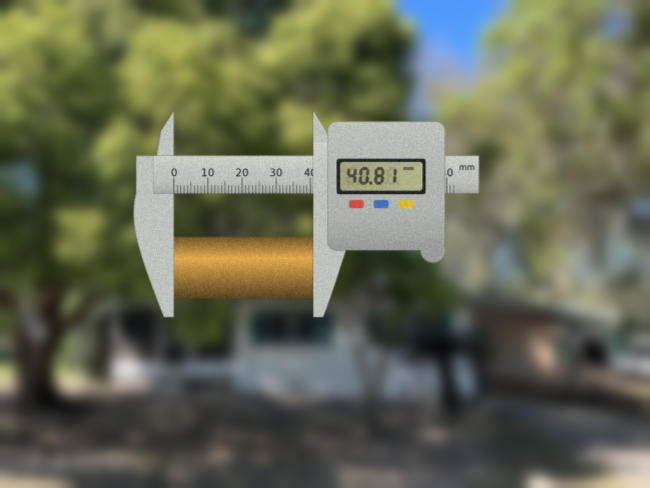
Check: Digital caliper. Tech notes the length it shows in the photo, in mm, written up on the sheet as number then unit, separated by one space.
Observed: 40.81 mm
